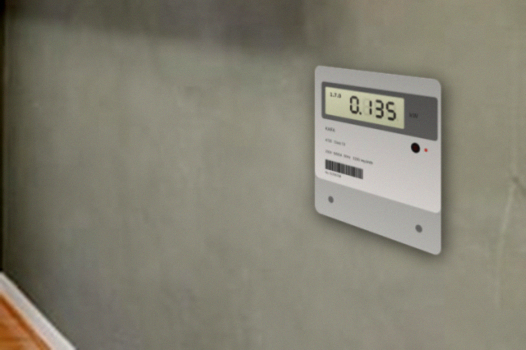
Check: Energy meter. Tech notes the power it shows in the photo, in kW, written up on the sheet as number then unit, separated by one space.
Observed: 0.135 kW
